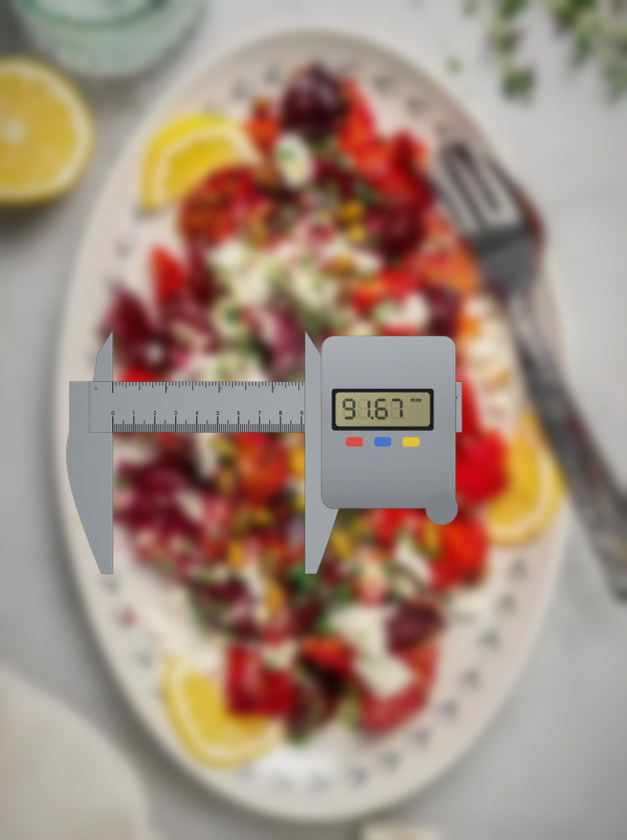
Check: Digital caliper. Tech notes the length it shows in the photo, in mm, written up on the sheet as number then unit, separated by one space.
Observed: 91.67 mm
